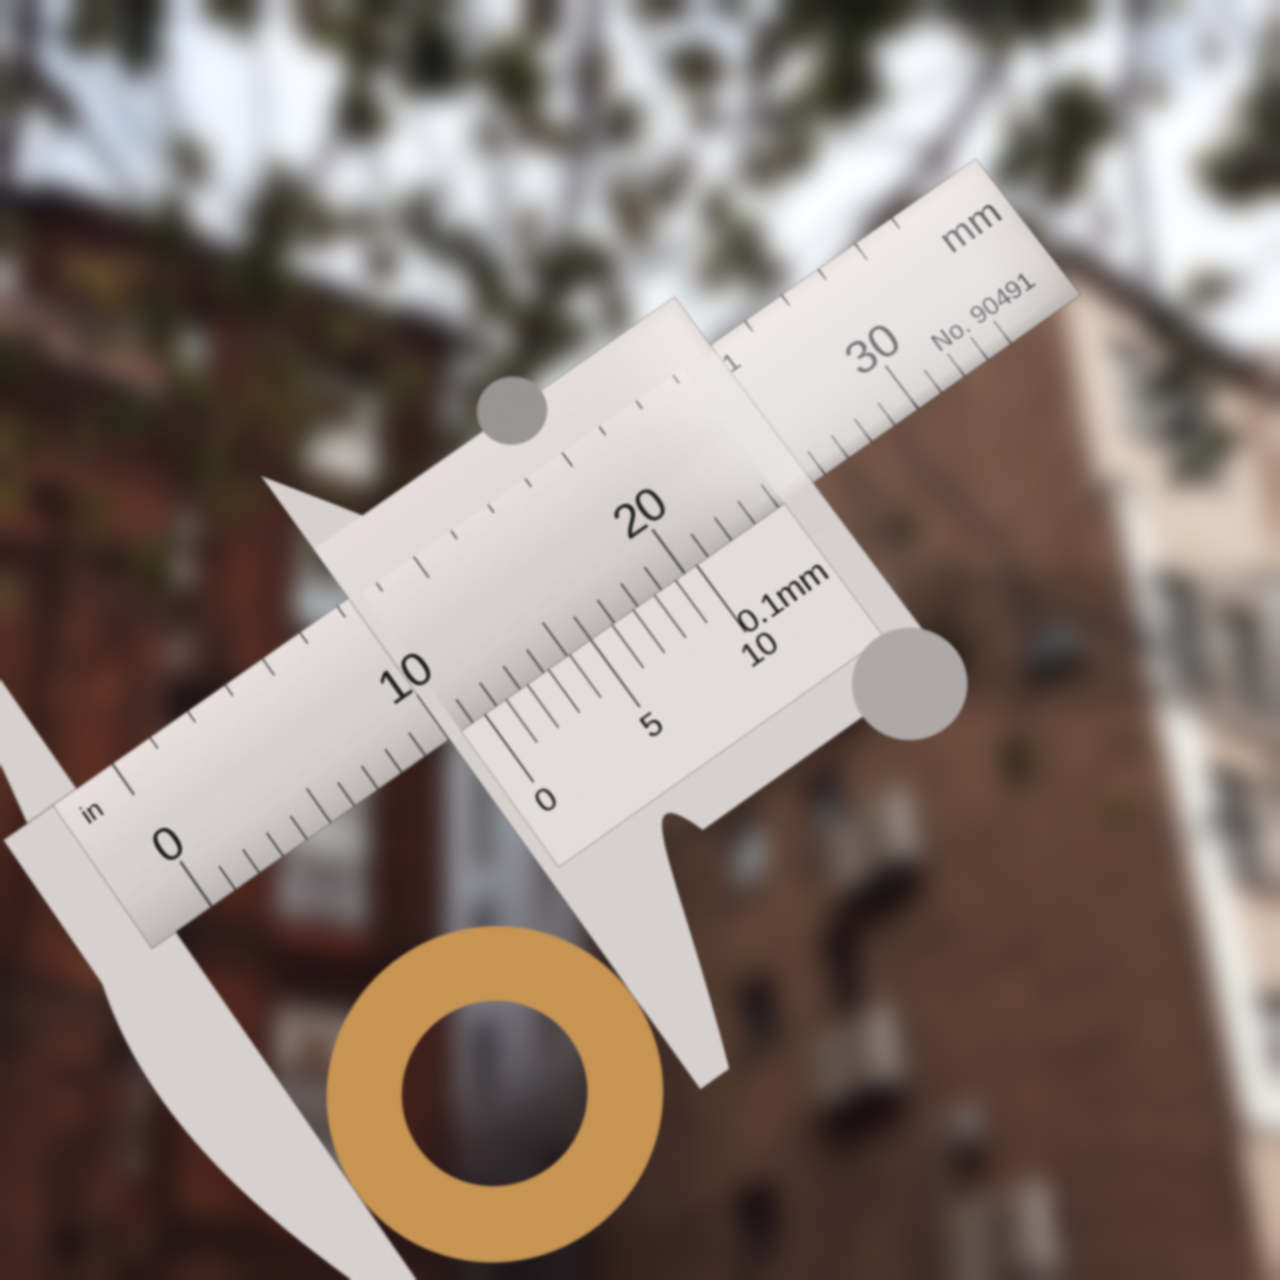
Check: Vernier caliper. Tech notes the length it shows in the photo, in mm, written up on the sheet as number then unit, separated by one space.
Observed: 11.5 mm
